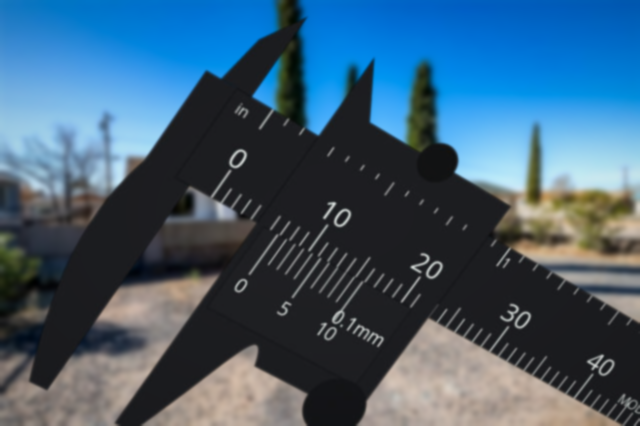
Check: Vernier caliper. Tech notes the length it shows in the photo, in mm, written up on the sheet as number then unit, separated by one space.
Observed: 6.8 mm
